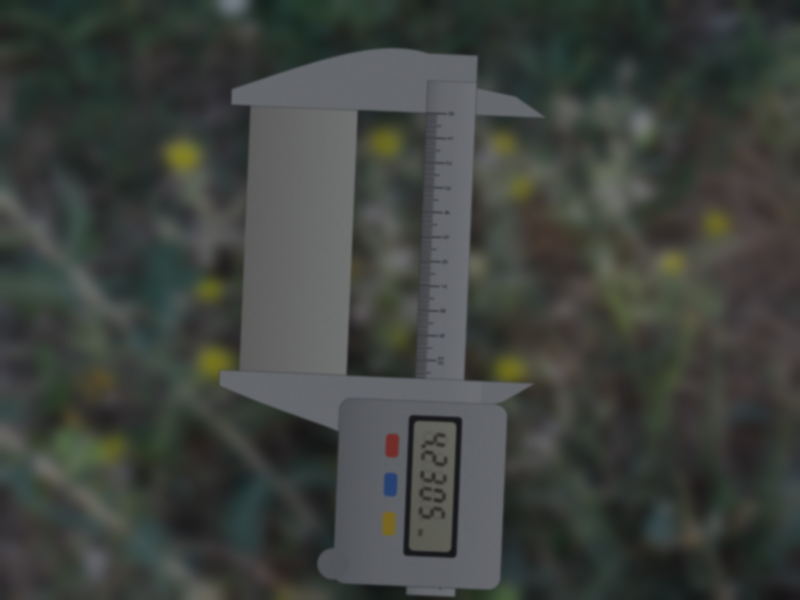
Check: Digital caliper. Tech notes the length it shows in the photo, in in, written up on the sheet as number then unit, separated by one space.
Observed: 4.2305 in
